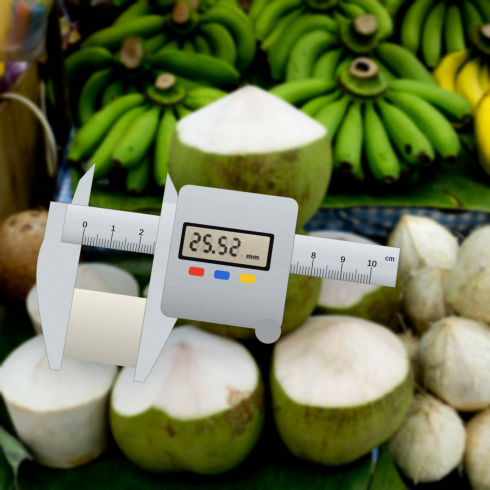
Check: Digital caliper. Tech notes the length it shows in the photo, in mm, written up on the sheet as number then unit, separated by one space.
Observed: 25.52 mm
